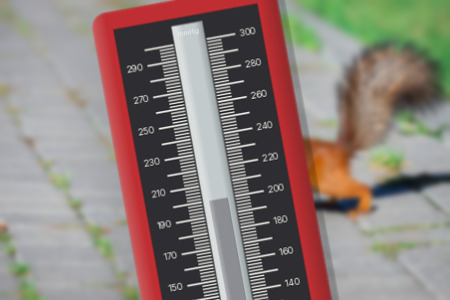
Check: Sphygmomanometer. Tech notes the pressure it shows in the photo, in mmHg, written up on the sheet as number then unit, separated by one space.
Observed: 200 mmHg
